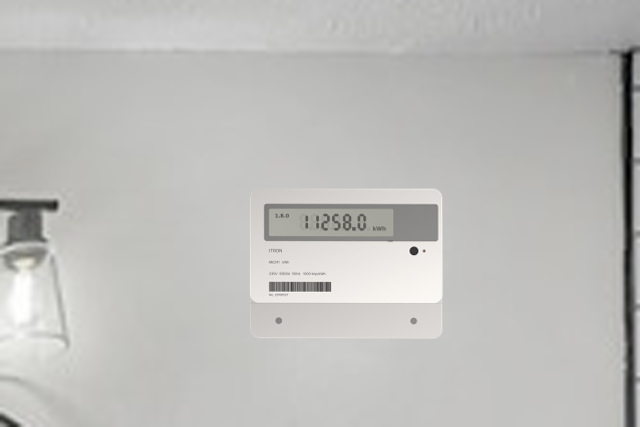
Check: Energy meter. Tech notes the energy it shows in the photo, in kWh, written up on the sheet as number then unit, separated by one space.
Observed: 11258.0 kWh
